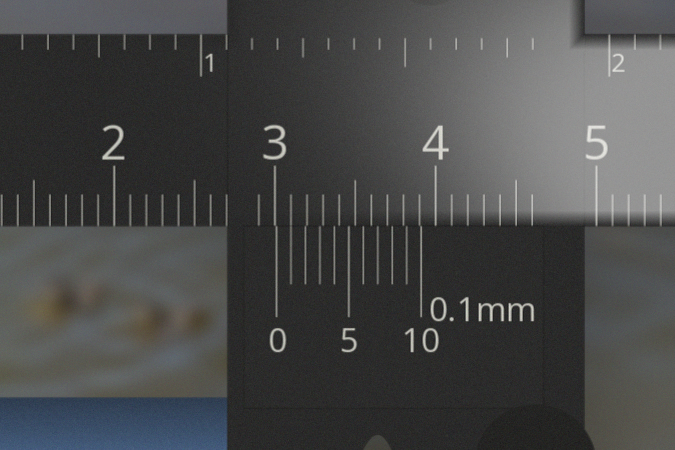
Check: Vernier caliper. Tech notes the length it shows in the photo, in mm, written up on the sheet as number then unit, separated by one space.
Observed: 30.1 mm
